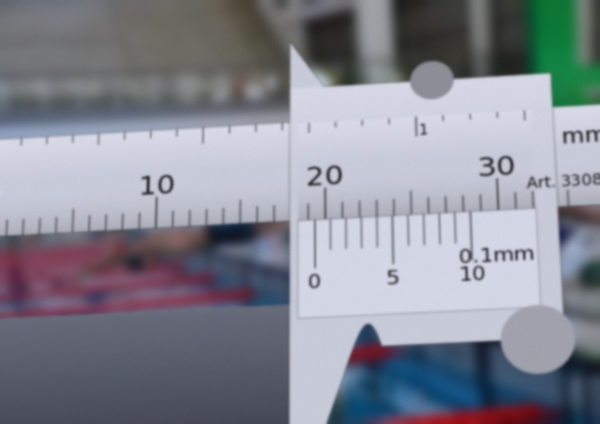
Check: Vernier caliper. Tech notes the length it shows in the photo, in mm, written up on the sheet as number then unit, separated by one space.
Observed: 19.4 mm
